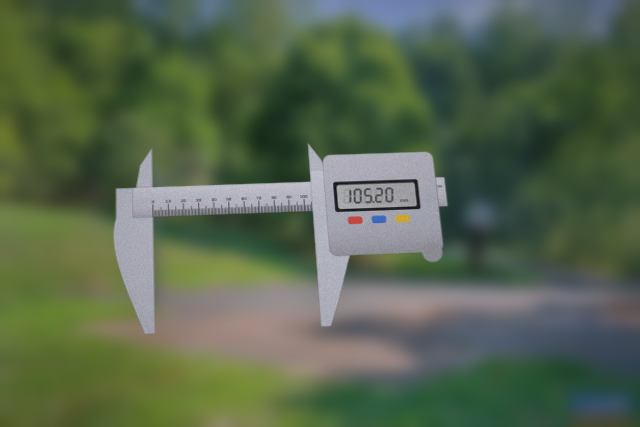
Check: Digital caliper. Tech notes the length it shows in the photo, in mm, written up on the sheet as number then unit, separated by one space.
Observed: 105.20 mm
